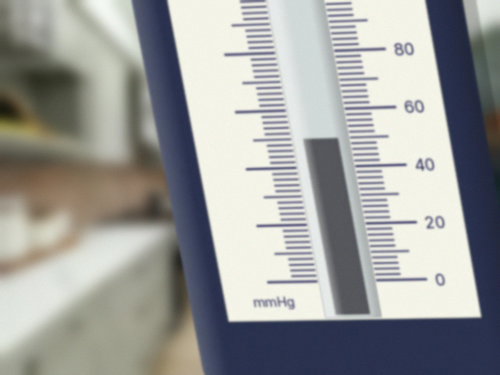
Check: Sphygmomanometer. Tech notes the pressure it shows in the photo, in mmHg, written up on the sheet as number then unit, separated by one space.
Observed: 50 mmHg
